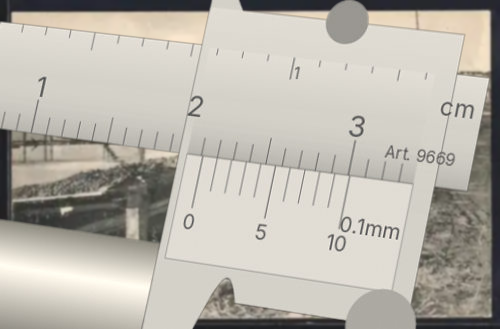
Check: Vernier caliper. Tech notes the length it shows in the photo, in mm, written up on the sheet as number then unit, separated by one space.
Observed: 21.1 mm
